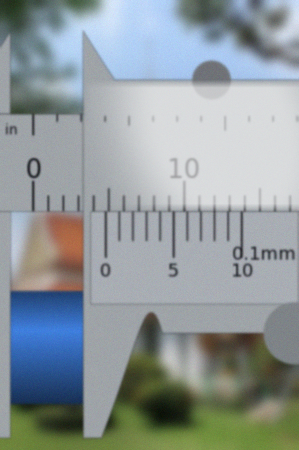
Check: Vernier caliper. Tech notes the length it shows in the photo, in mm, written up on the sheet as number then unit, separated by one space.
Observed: 4.8 mm
